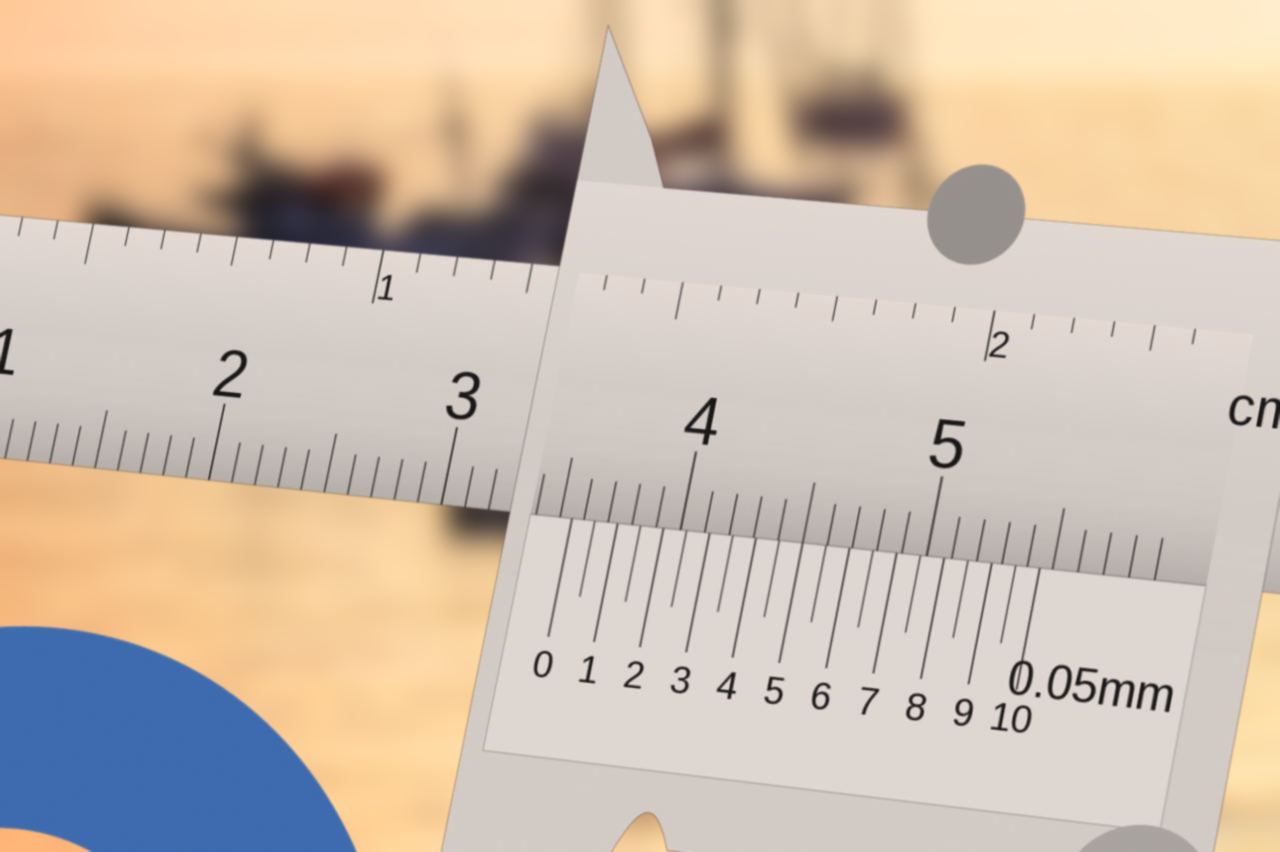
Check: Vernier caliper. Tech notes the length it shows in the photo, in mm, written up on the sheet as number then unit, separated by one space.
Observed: 35.5 mm
